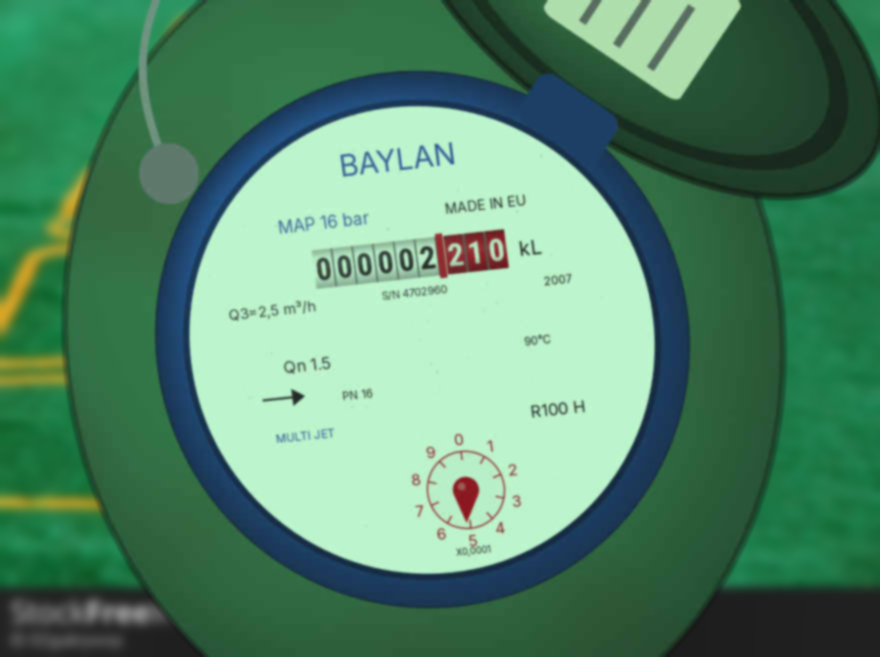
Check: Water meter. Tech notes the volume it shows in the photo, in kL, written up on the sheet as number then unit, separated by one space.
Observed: 2.2105 kL
